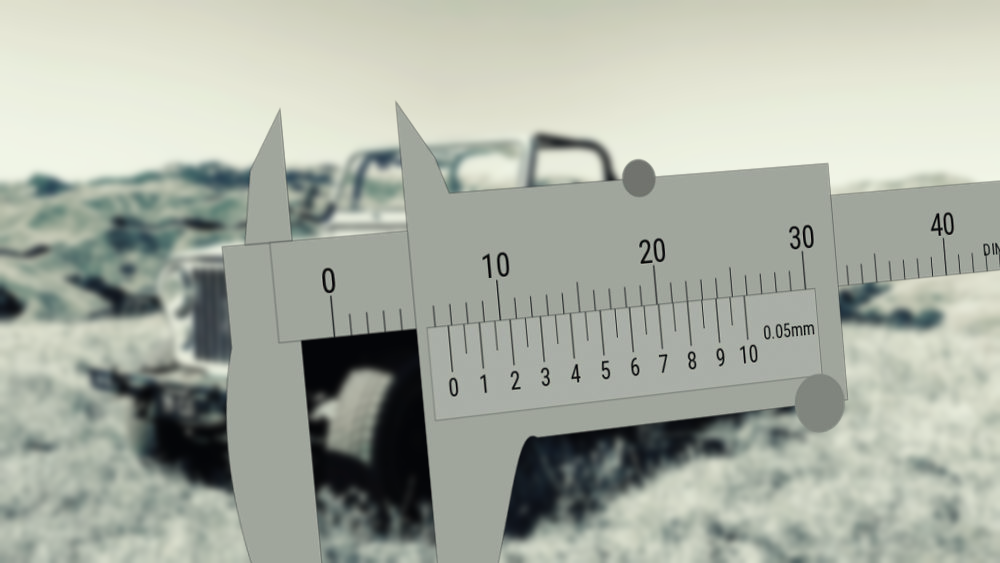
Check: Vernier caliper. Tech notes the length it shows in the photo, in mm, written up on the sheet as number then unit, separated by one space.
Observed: 6.8 mm
